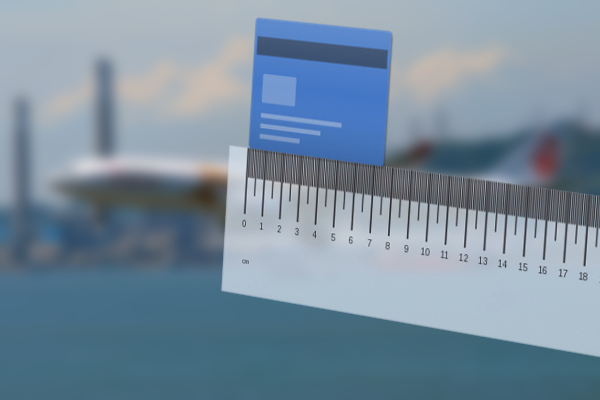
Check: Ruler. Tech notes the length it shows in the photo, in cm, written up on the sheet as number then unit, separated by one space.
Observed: 7.5 cm
